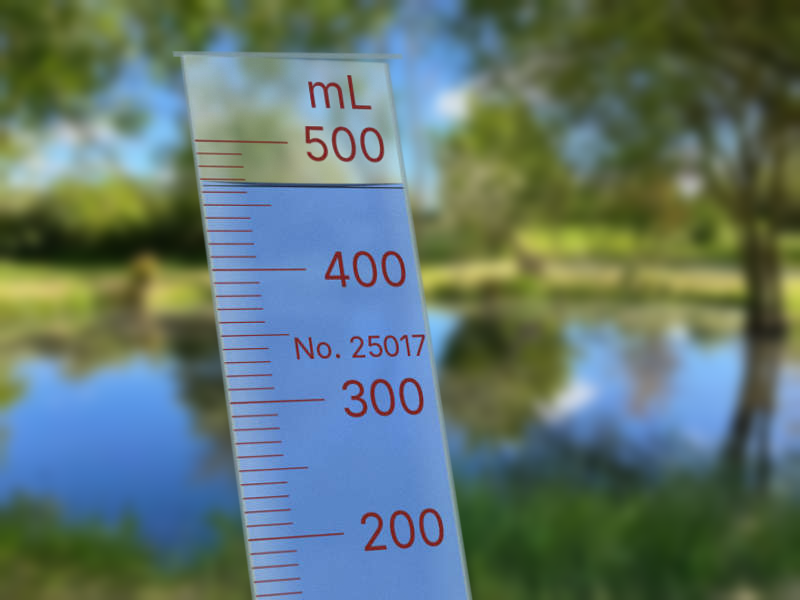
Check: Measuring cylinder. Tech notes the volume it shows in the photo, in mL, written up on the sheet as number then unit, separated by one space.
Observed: 465 mL
